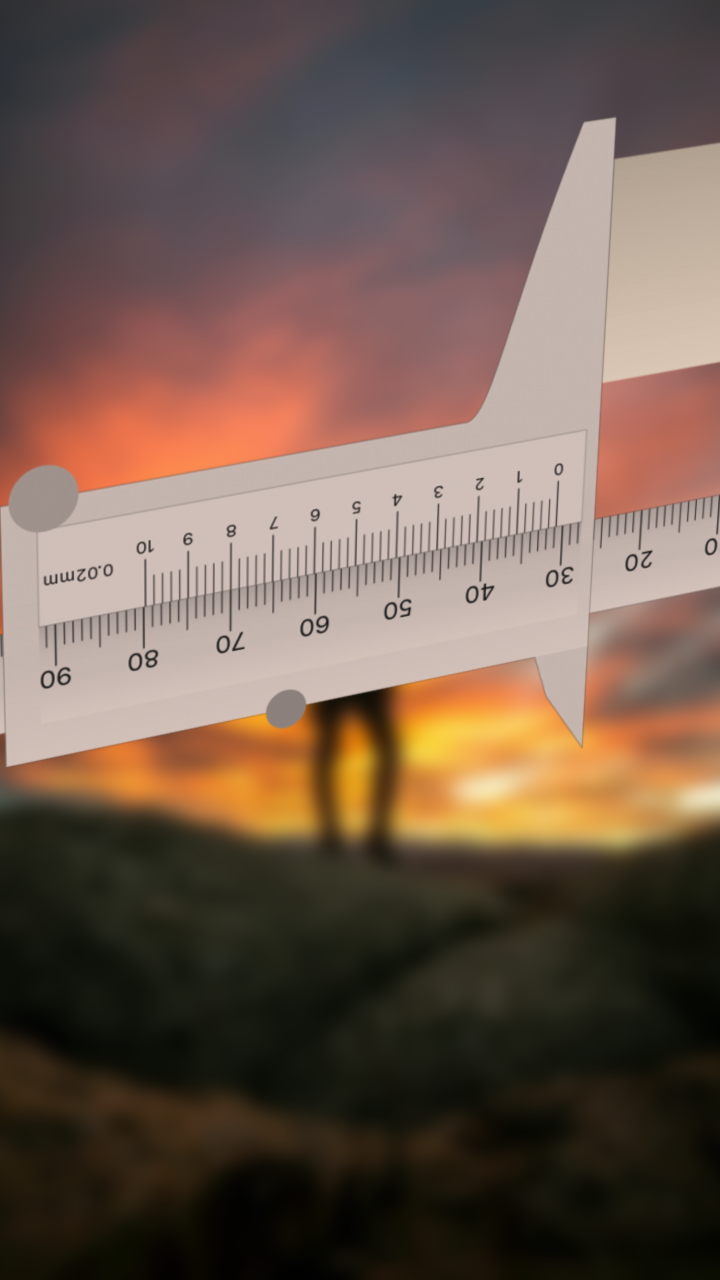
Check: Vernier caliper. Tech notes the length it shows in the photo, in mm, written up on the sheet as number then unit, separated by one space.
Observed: 30.8 mm
